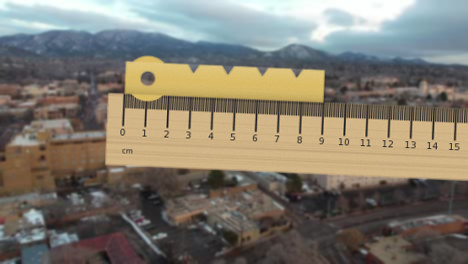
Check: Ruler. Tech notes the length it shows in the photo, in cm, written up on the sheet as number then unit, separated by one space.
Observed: 9 cm
